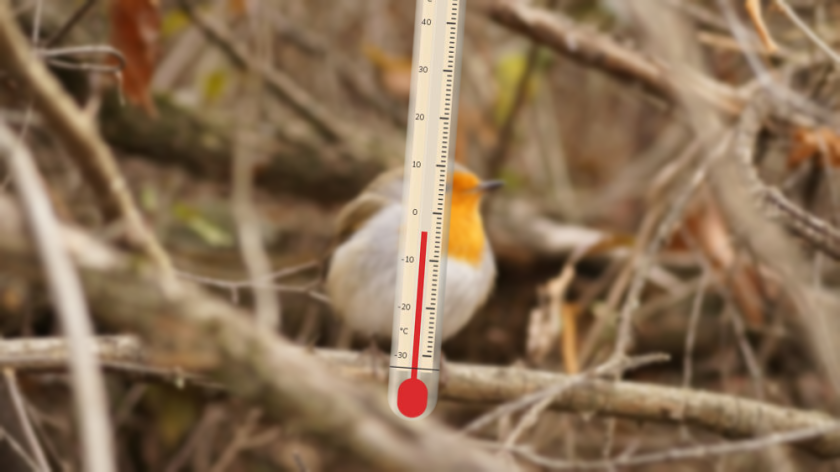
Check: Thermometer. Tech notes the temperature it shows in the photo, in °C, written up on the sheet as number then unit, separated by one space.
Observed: -4 °C
